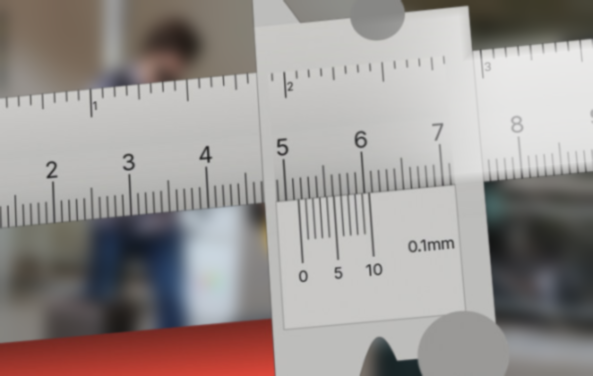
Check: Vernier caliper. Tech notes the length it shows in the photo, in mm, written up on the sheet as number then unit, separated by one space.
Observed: 51.6 mm
